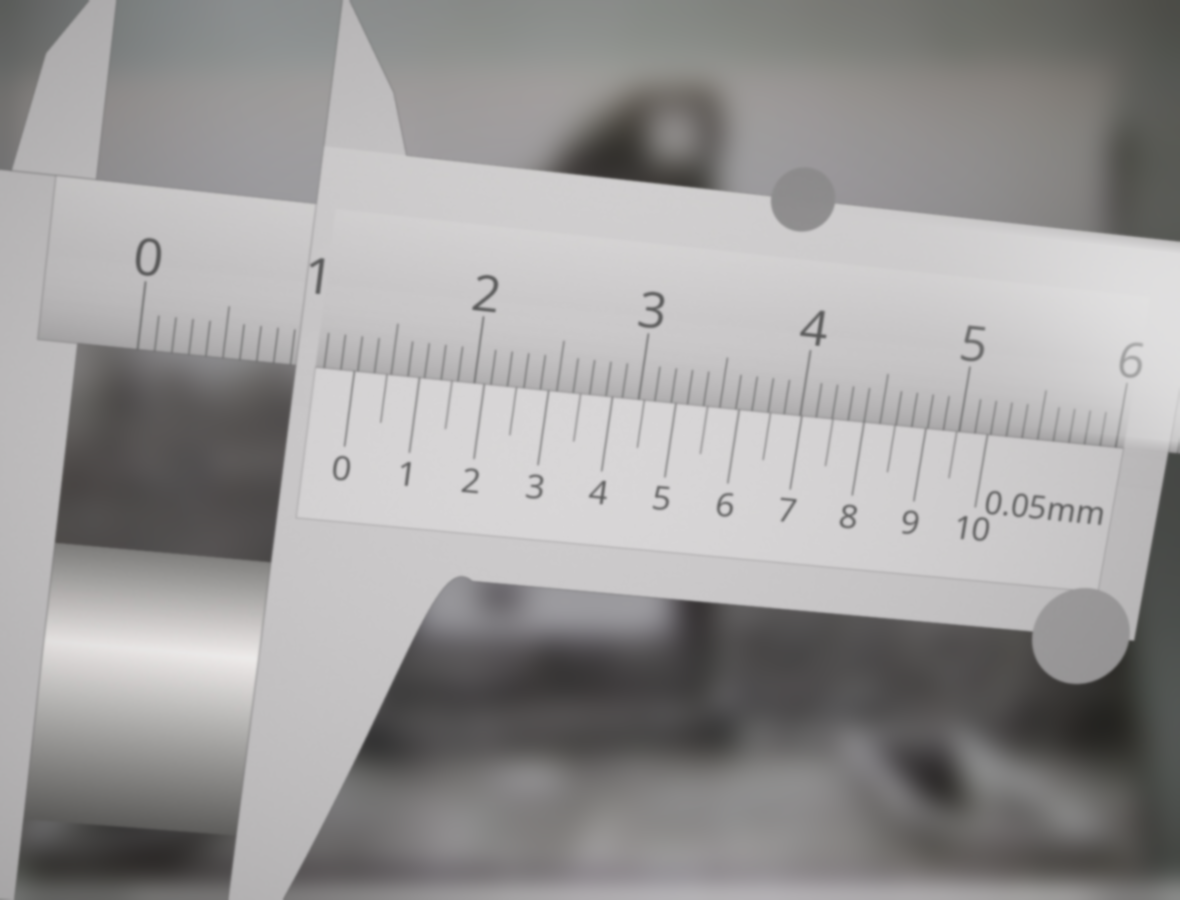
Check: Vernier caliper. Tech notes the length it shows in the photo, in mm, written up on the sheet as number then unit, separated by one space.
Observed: 12.8 mm
